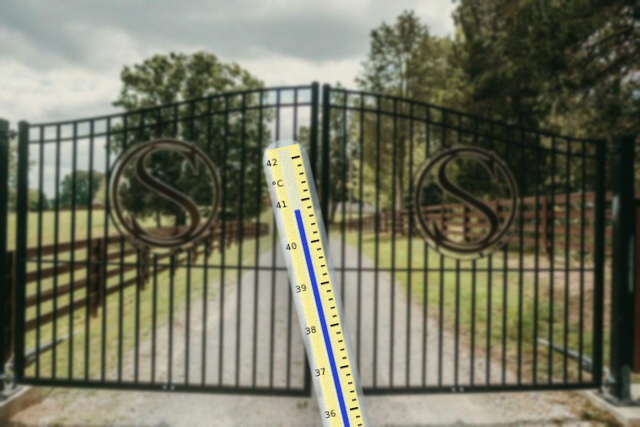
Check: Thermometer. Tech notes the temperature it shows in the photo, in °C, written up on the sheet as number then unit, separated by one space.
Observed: 40.8 °C
